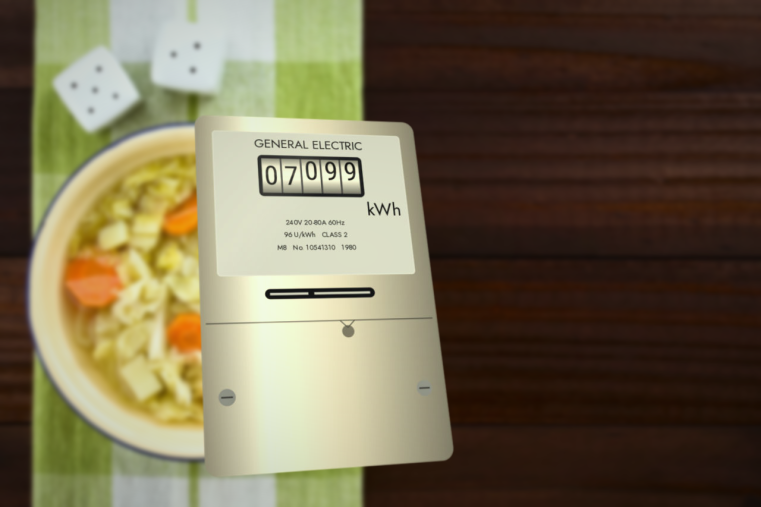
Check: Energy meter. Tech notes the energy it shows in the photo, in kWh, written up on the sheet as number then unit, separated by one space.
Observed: 7099 kWh
